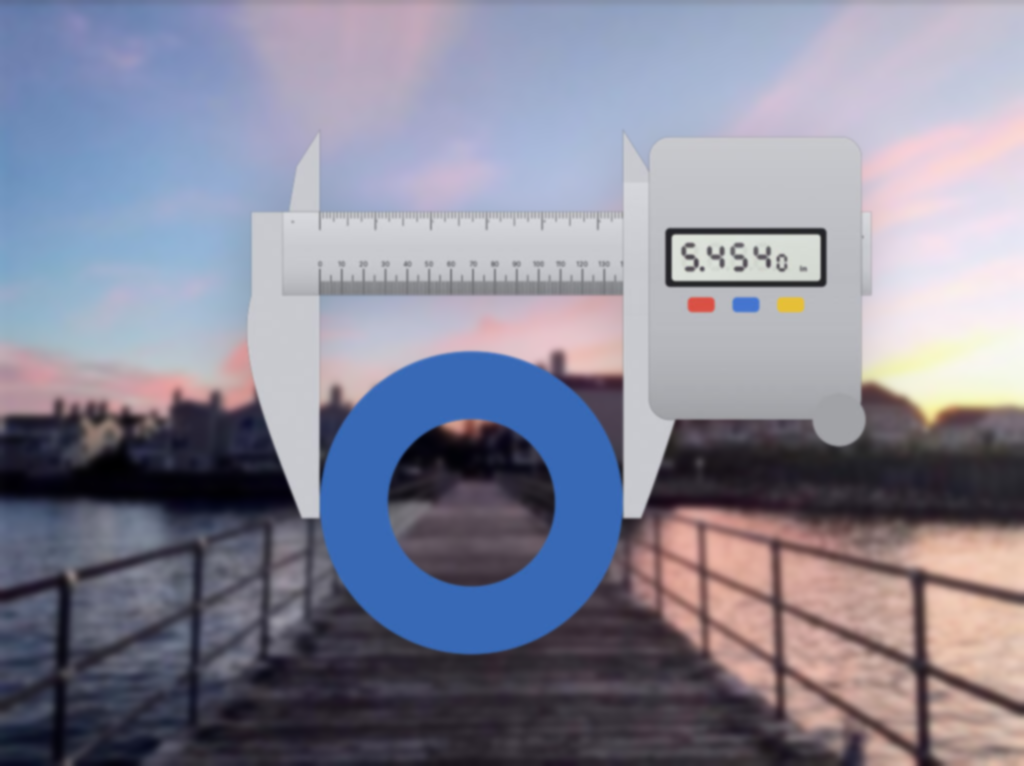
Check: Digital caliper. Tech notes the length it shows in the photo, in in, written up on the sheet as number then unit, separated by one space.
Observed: 5.4540 in
